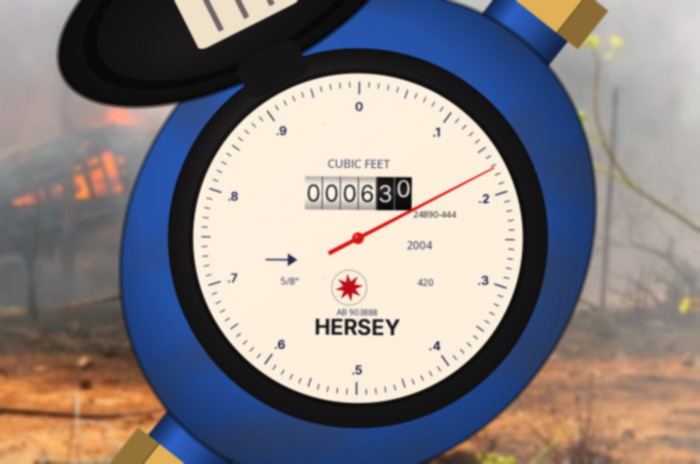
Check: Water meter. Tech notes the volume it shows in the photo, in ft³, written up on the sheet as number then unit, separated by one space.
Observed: 630.17 ft³
